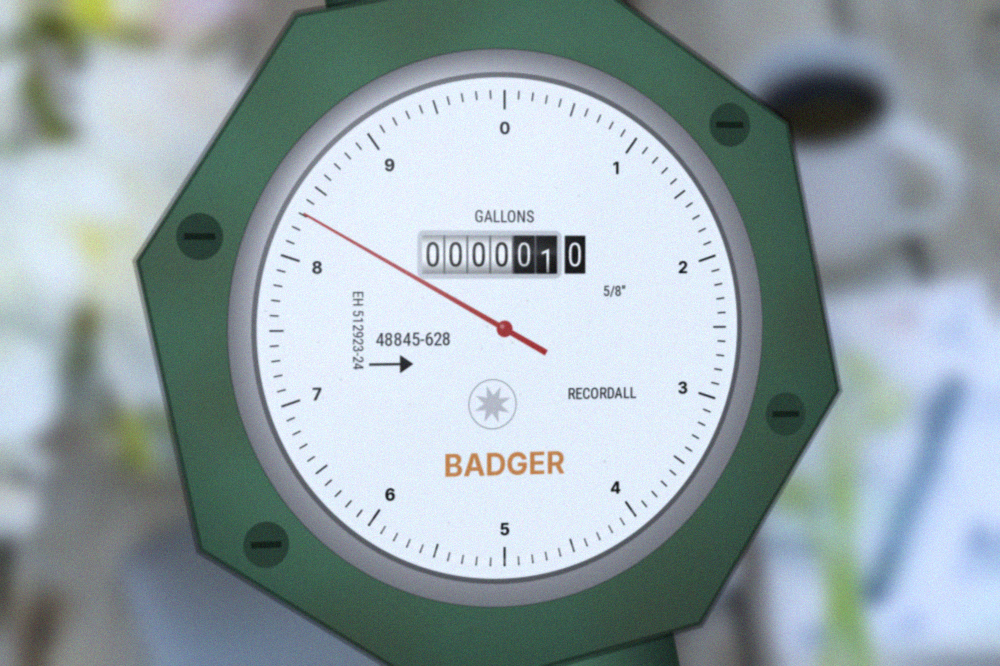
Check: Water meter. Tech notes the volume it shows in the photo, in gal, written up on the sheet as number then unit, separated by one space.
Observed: 8.3 gal
